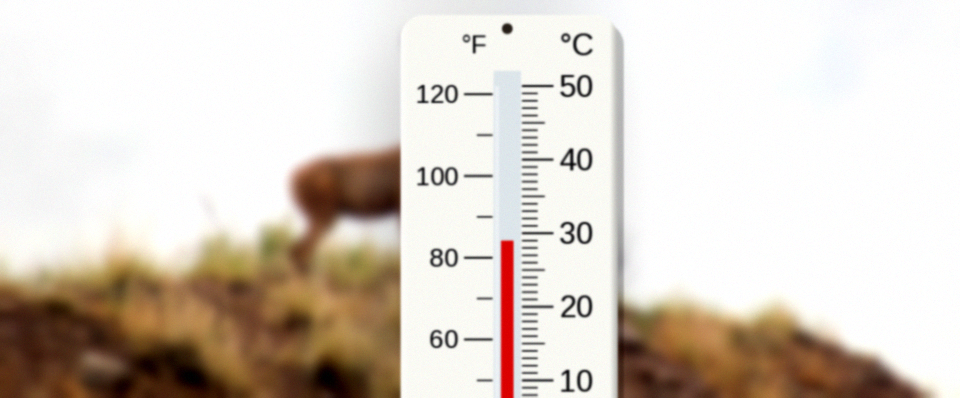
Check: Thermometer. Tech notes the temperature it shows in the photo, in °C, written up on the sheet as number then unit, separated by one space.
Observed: 29 °C
